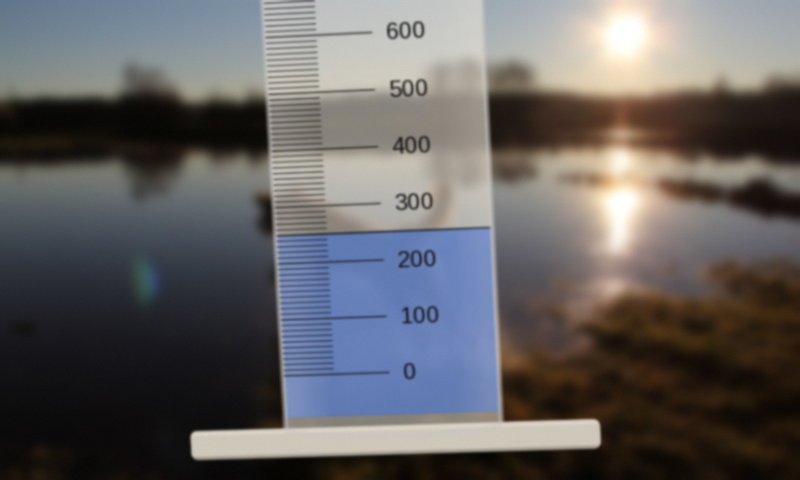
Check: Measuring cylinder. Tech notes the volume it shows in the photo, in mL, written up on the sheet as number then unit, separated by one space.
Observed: 250 mL
